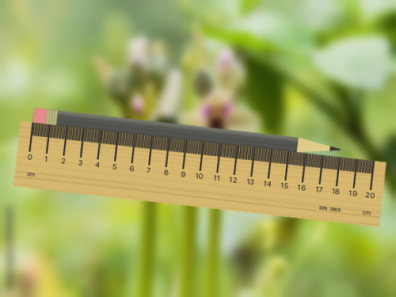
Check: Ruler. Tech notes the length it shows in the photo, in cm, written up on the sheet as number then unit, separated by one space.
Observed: 18 cm
